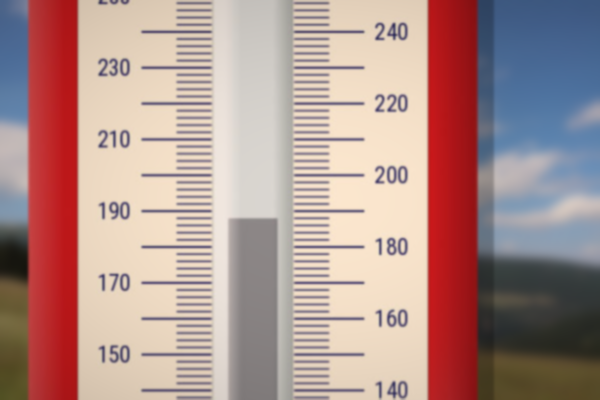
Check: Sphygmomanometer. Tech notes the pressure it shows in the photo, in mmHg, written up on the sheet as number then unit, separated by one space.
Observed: 188 mmHg
